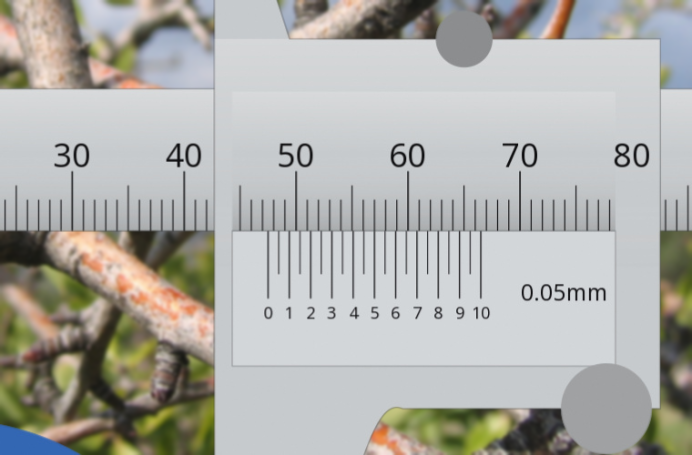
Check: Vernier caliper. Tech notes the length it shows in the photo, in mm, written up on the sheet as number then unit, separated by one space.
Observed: 47.5 mm
